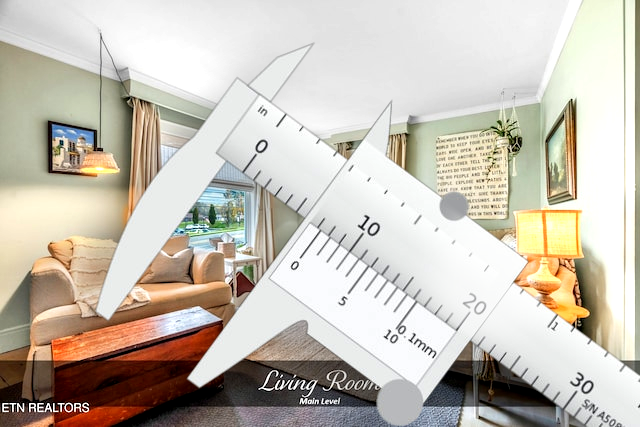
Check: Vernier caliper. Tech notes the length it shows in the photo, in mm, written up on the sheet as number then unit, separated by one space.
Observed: 7.3 mm
